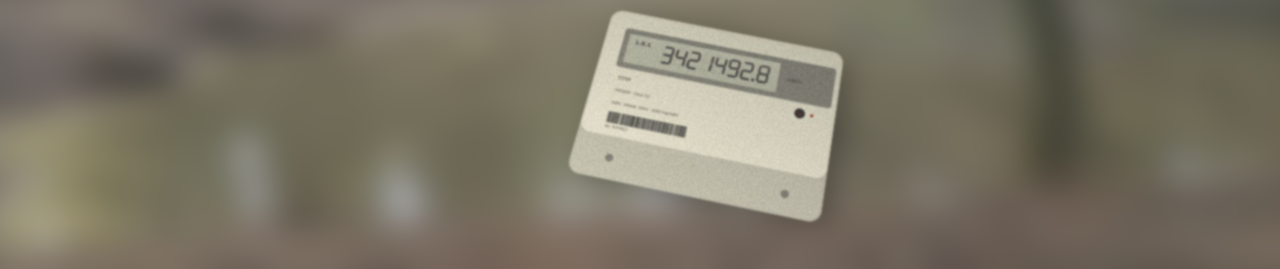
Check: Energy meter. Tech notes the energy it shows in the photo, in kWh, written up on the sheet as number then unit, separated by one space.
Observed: 3421492.8 kWh
